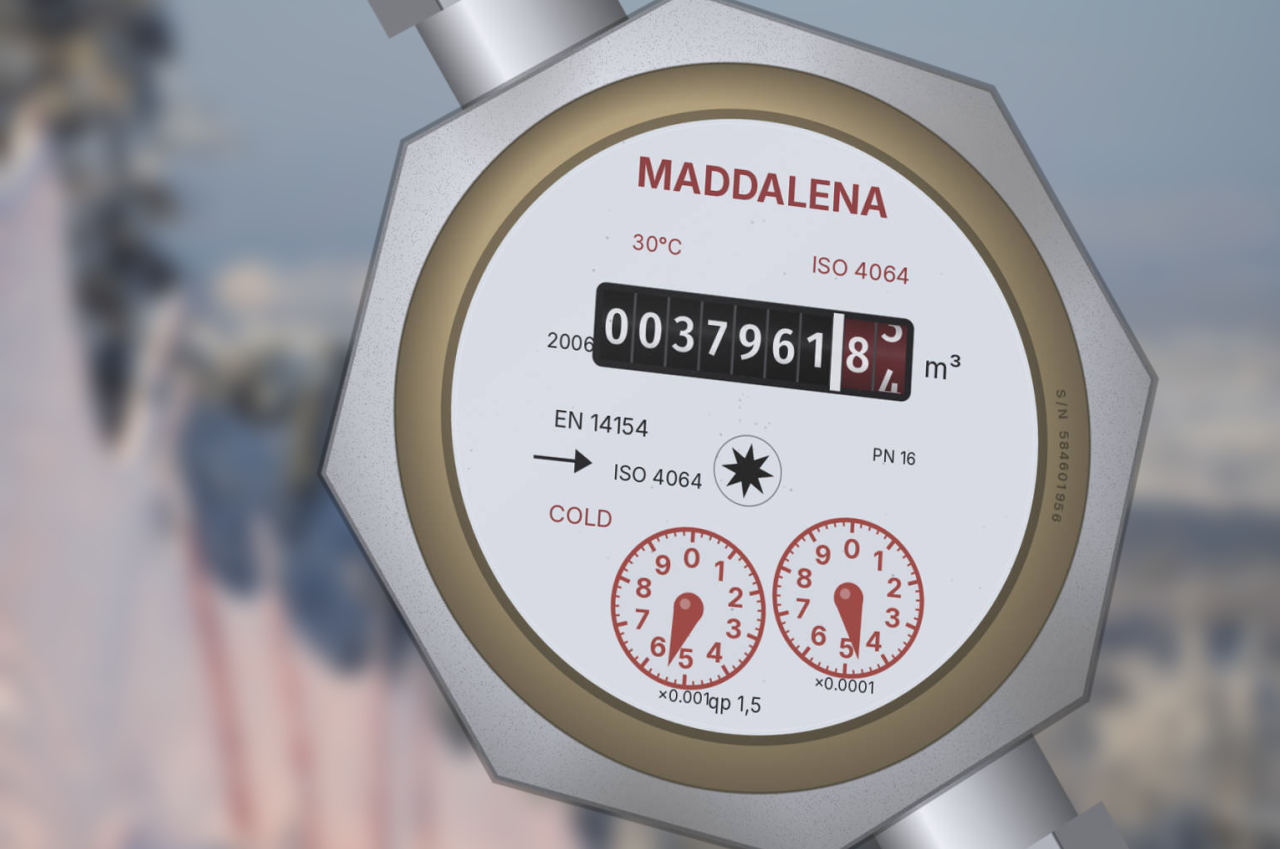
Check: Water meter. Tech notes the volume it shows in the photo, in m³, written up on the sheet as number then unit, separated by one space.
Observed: 37961.8354 m³
